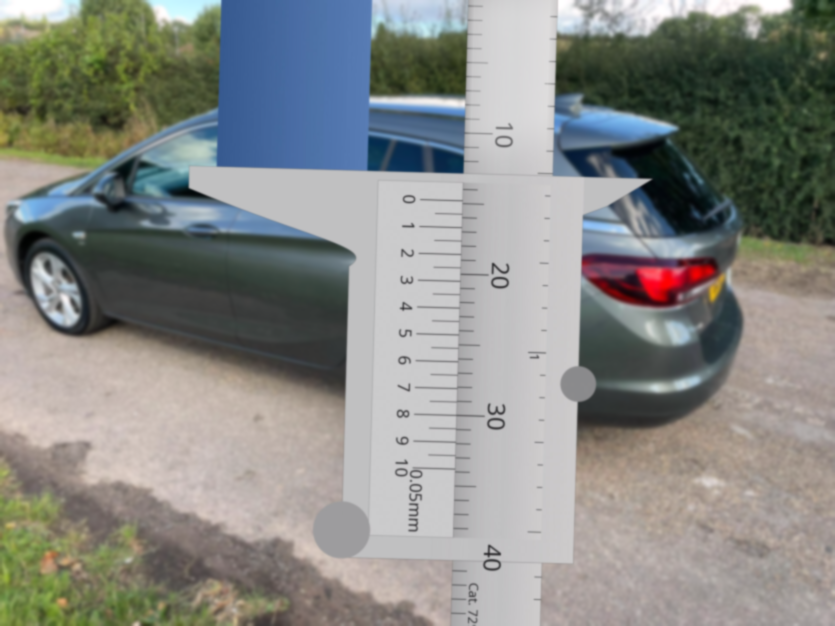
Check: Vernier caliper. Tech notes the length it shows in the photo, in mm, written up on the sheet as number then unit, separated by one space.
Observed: 14.8 mm
